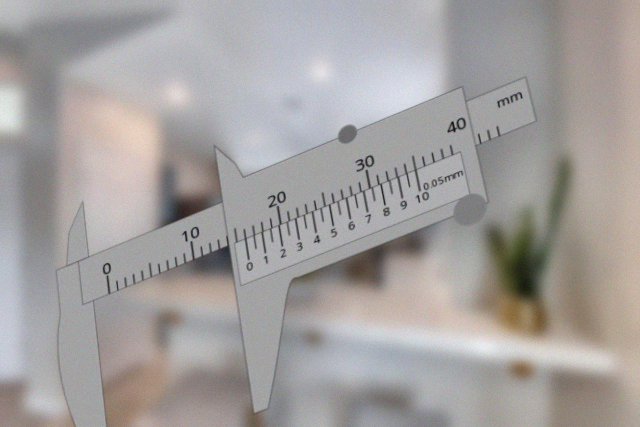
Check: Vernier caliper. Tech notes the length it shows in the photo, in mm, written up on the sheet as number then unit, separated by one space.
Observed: 16.0 mm
